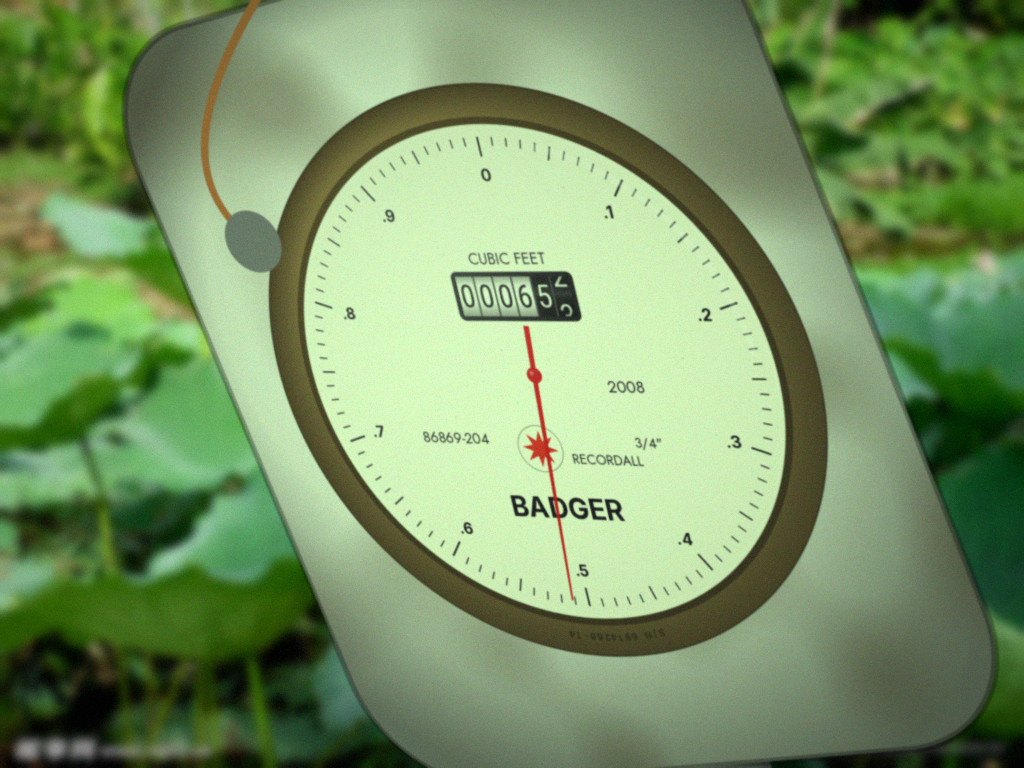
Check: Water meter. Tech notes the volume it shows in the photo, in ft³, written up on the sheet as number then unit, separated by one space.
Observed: 652.51 ft³
